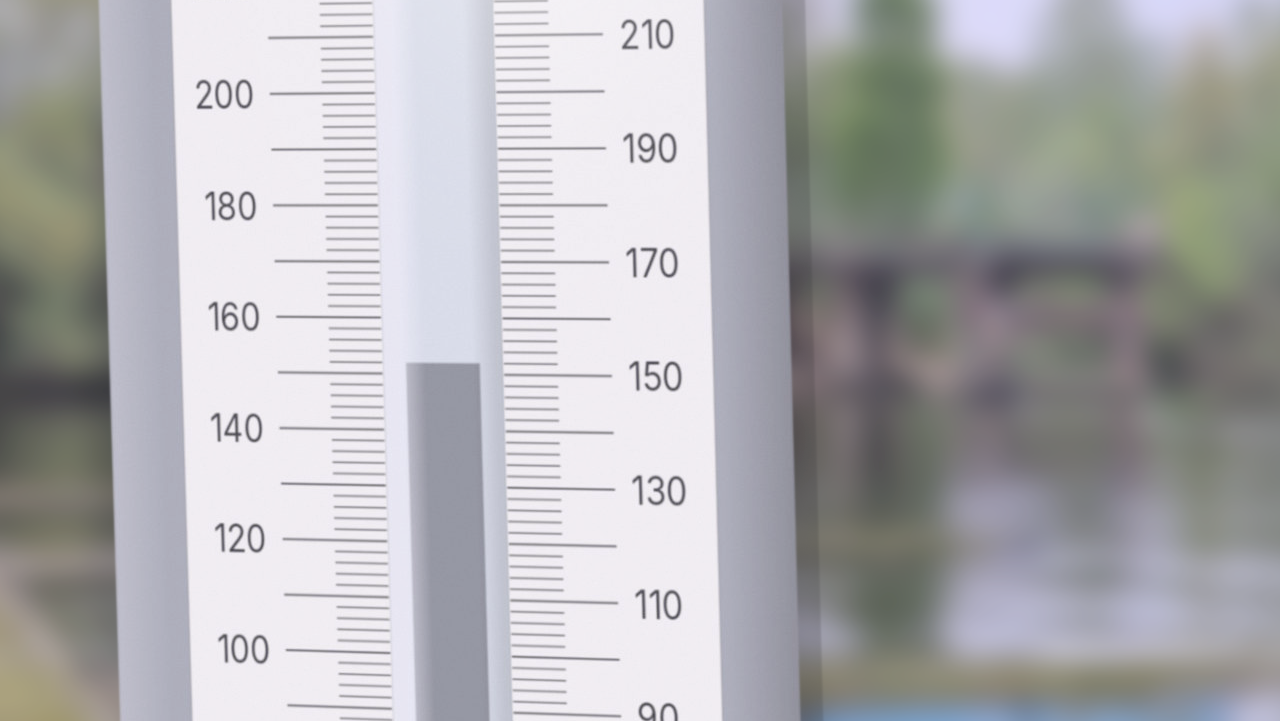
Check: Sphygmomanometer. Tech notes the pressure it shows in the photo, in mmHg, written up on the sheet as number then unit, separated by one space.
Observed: 152 mmHg
